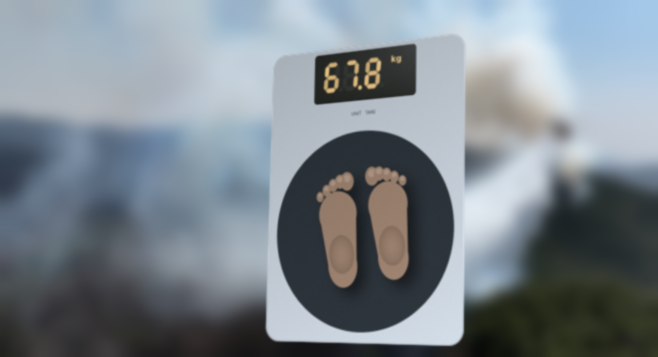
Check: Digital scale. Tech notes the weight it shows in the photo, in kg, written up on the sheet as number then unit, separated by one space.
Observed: 67.8 kg
